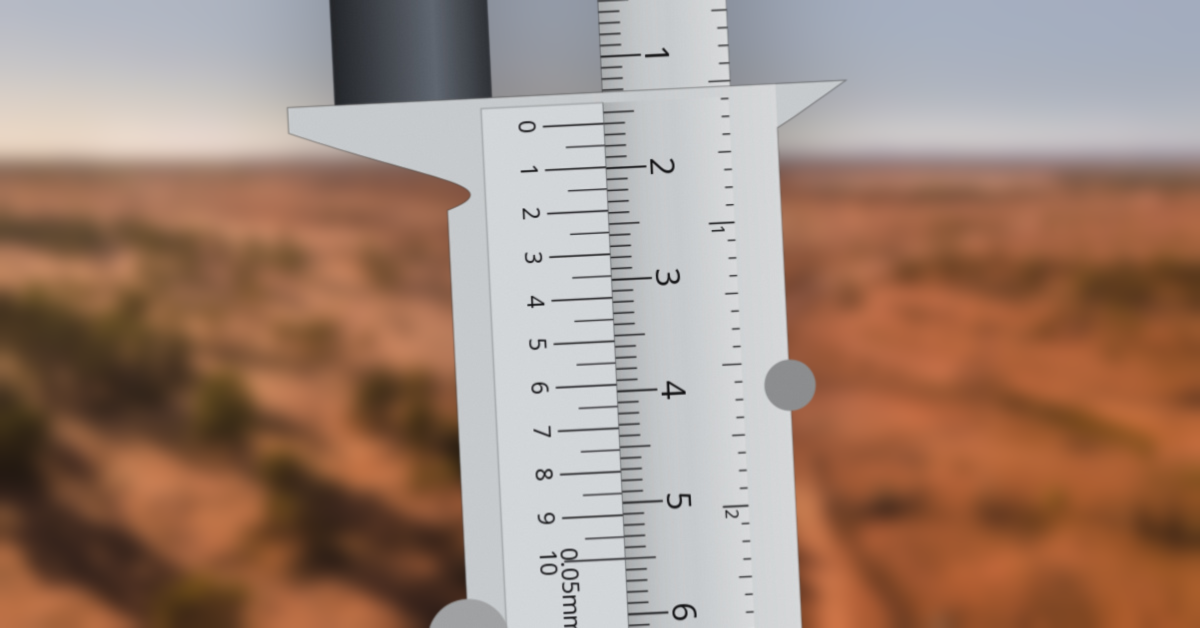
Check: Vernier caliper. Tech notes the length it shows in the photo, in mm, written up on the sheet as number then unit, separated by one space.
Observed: 16.0 mm
